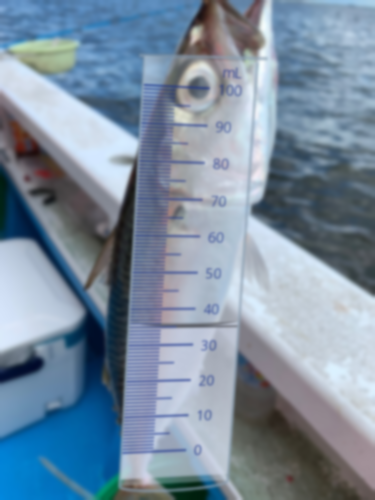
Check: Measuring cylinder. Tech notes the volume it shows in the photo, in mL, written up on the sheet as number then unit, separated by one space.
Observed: 35 mL
